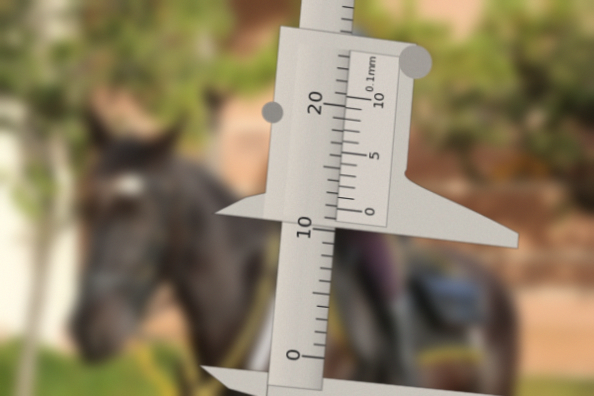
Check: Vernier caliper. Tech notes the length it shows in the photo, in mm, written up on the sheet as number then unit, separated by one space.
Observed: 11.8 mm
